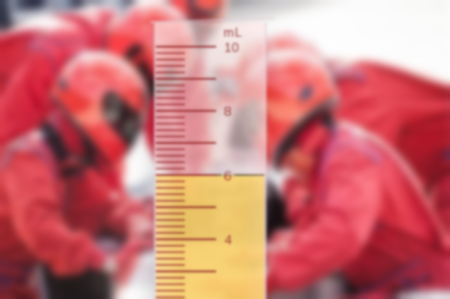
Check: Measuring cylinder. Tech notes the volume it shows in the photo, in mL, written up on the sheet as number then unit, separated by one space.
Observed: 6 mL
